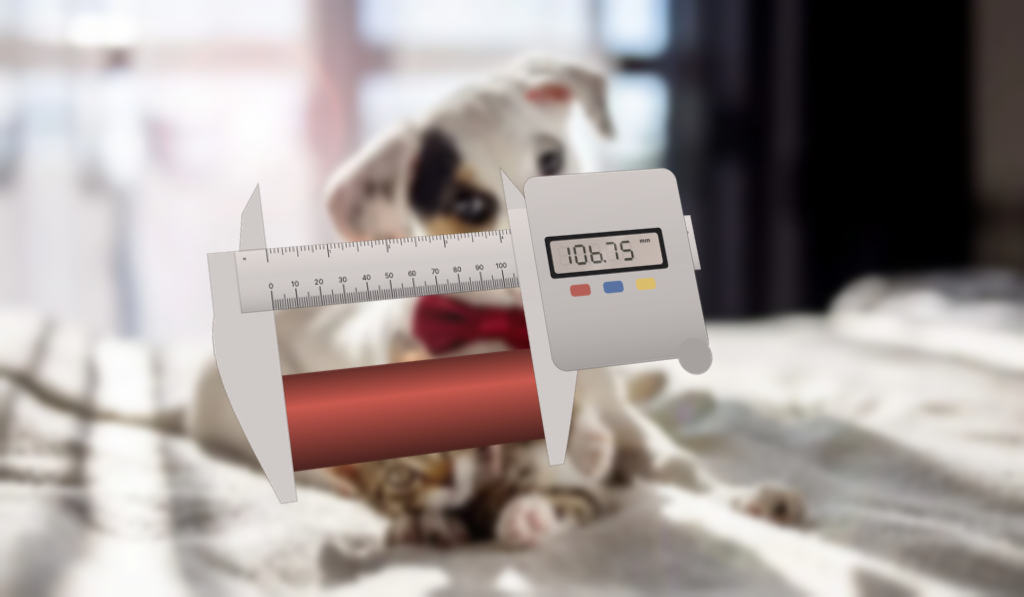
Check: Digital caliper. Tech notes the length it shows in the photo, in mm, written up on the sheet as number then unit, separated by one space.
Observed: 106.75 mm
